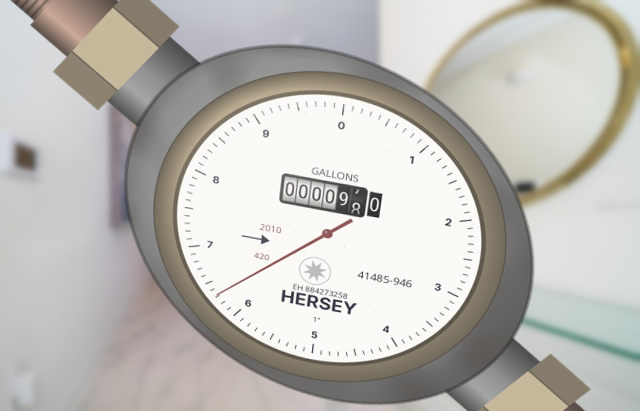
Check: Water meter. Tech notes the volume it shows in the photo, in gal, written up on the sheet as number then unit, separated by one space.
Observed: 976.3 gal
